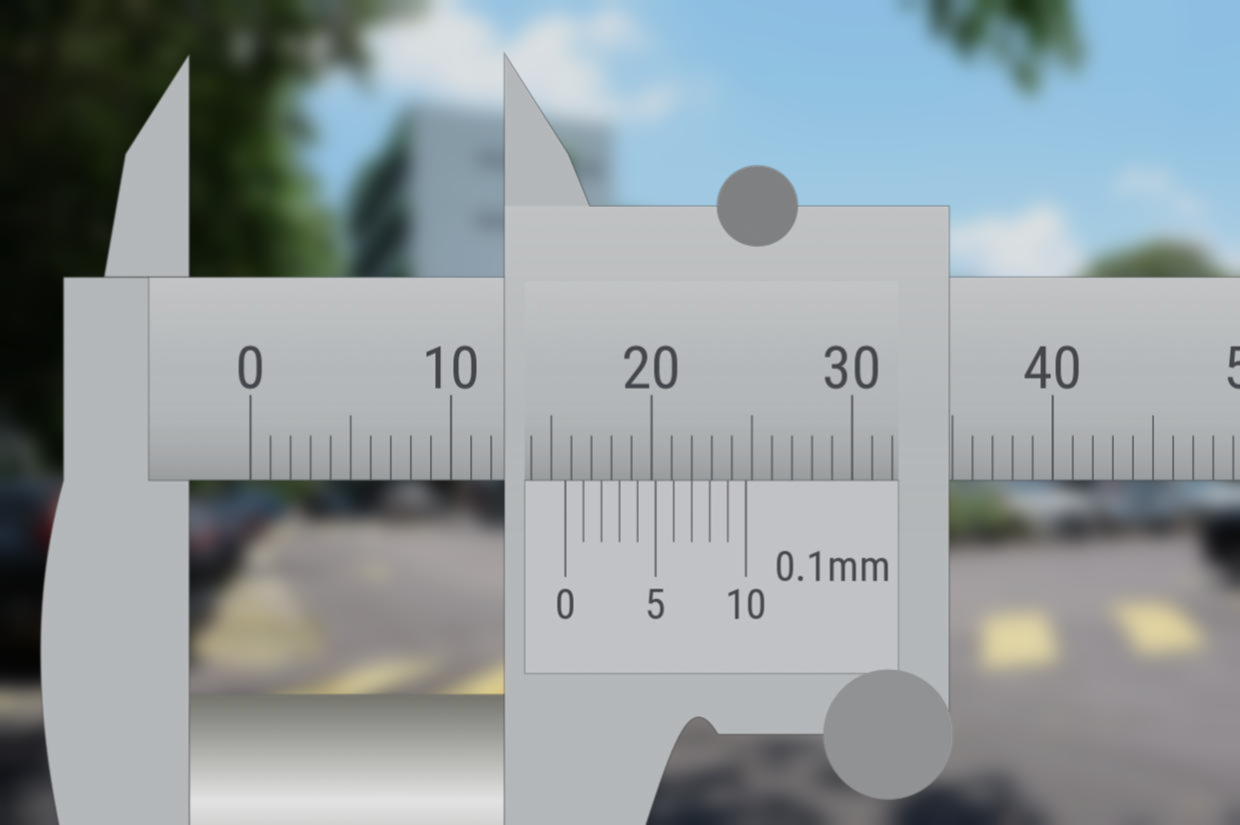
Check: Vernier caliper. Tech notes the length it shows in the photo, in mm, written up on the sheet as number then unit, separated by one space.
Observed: 15.7 mm
